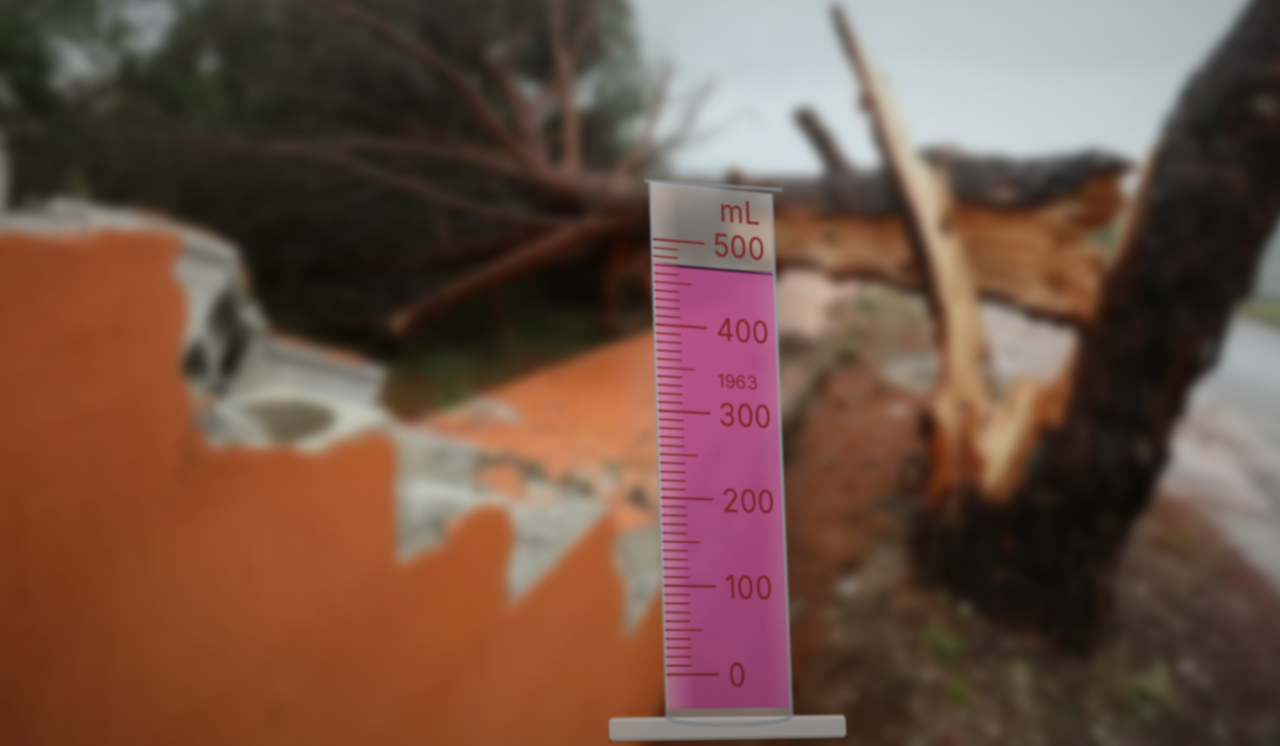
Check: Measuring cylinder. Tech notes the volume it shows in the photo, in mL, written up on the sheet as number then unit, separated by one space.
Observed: 470 mL
